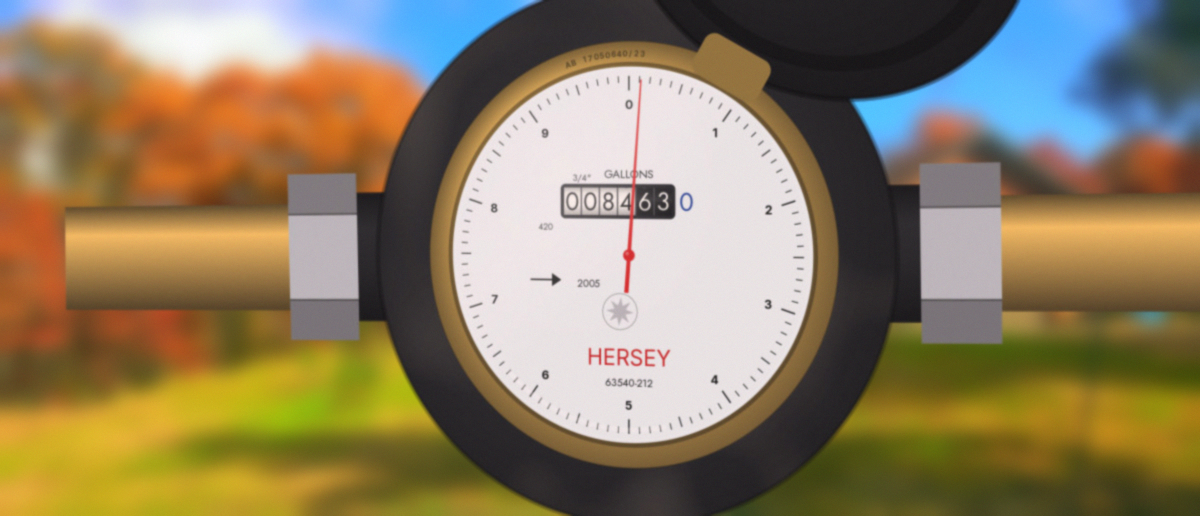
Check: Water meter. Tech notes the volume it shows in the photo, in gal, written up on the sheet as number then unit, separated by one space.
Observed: 84630.1 gal
